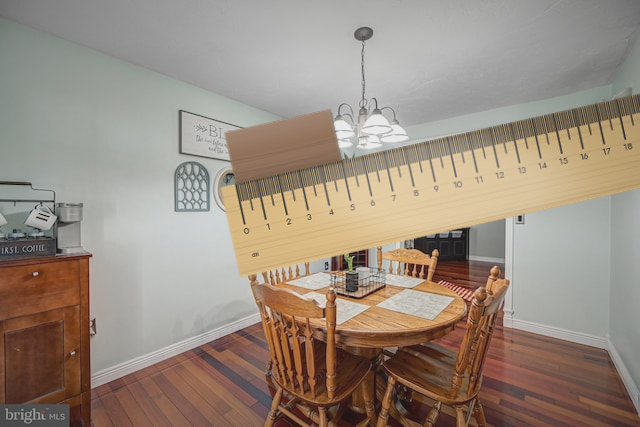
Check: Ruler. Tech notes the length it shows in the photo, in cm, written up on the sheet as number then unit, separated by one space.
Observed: 5 cm
